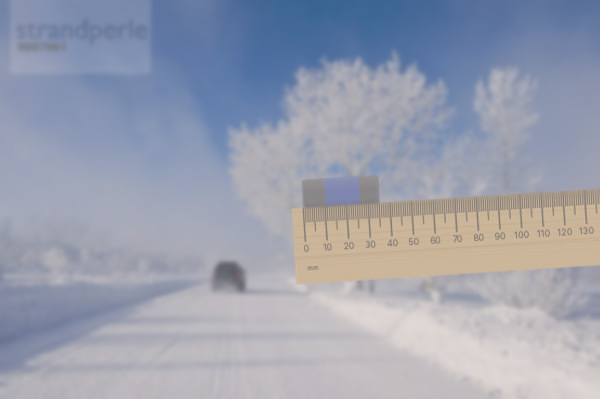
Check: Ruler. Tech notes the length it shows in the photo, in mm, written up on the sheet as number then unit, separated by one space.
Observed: 35 mm
